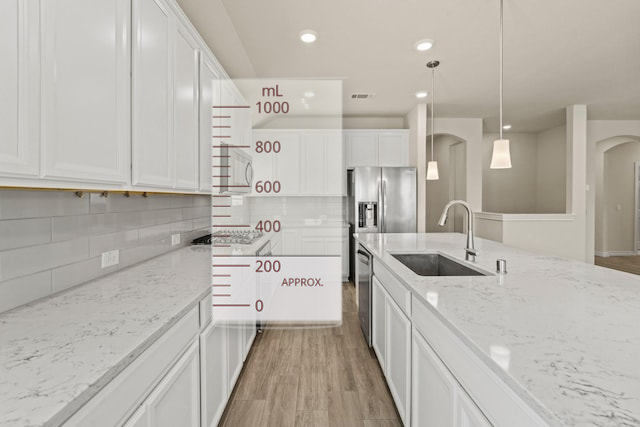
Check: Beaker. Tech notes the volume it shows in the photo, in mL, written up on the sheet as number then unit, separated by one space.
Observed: 250 mL
